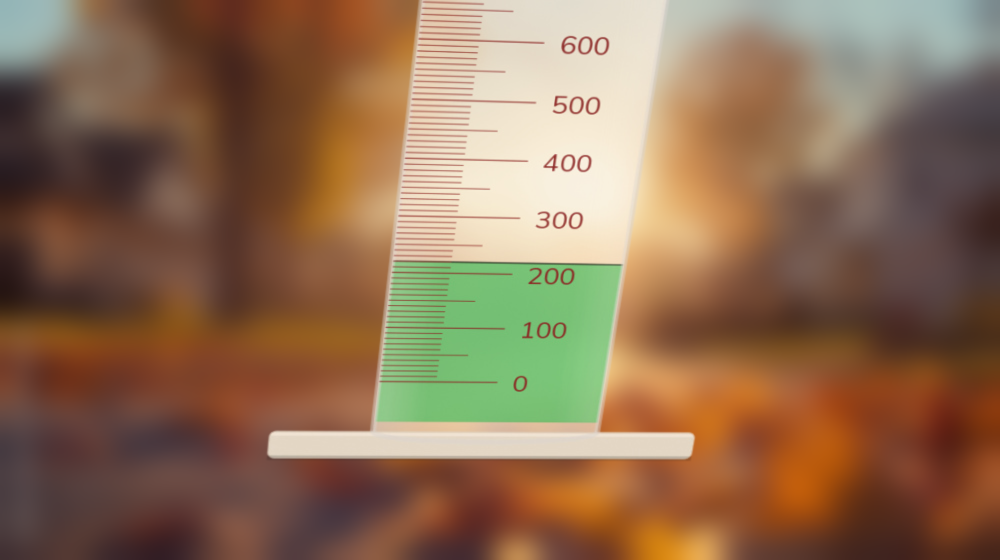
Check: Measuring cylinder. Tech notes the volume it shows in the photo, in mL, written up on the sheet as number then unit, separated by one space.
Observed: 220 mL
